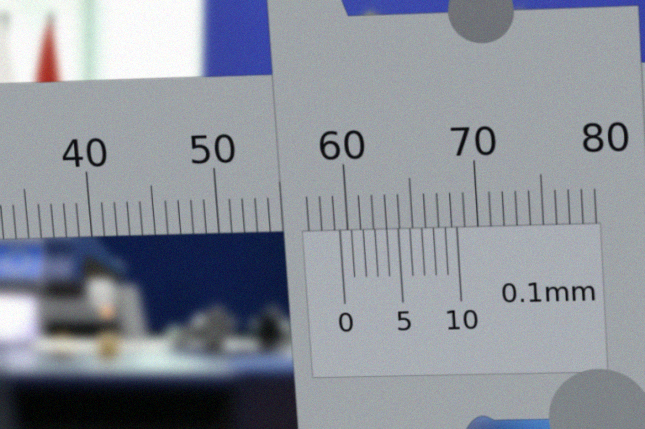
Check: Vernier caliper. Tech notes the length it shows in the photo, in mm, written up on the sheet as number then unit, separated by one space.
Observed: 59.4 mm
